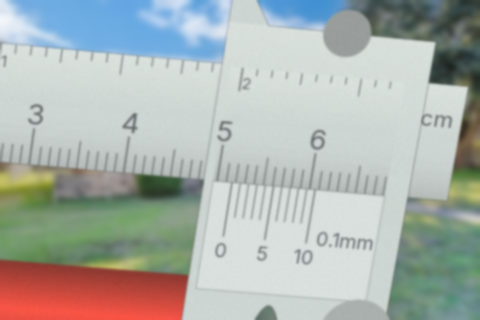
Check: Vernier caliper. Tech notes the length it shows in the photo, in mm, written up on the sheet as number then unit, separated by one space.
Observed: 51.6 mm
